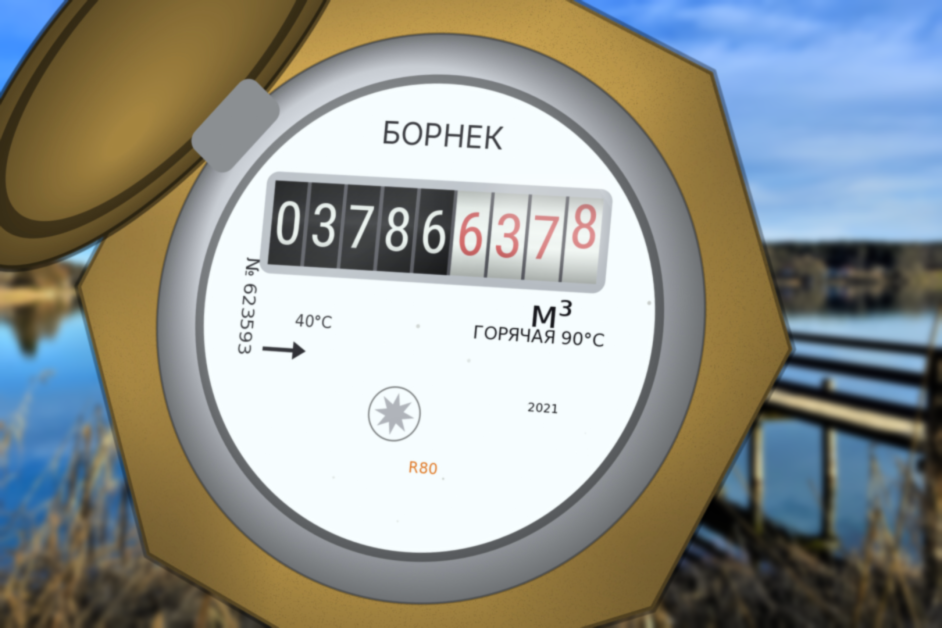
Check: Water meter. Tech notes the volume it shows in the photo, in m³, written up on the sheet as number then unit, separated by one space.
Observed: 3786.6378 m³
